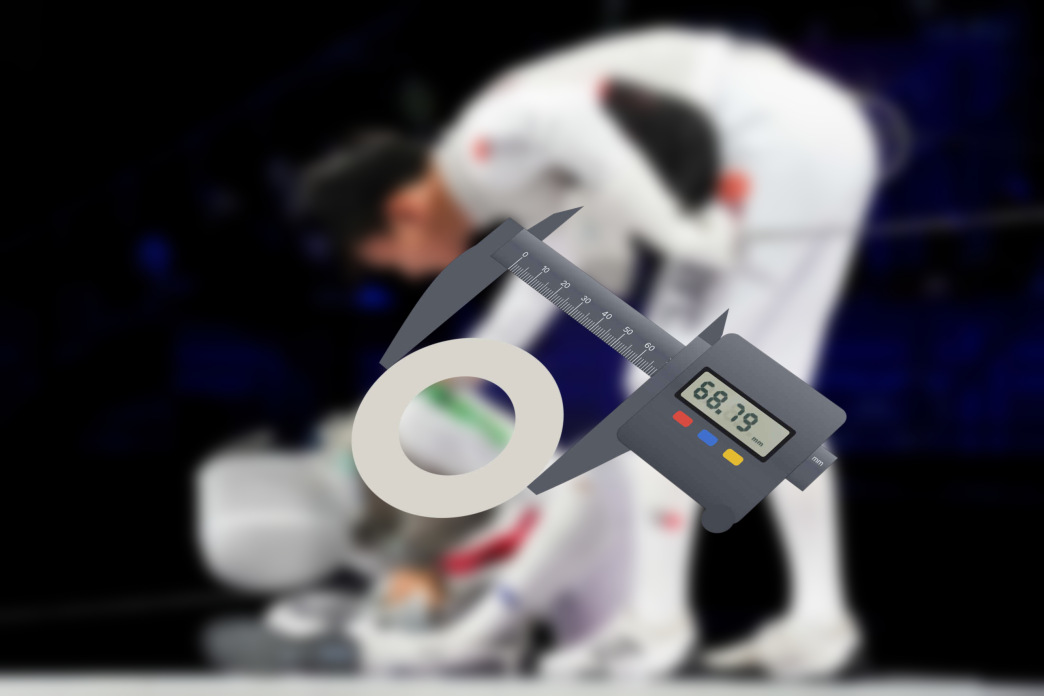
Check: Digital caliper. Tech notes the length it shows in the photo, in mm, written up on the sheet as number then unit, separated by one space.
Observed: 68.79 mm
